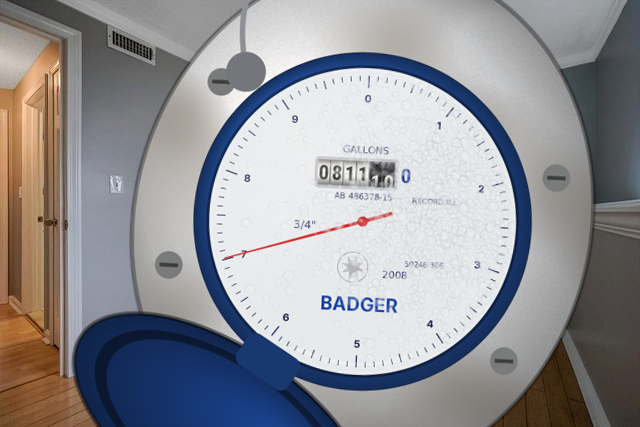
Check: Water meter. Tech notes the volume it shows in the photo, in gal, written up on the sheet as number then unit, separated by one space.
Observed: 811097.0 gal
